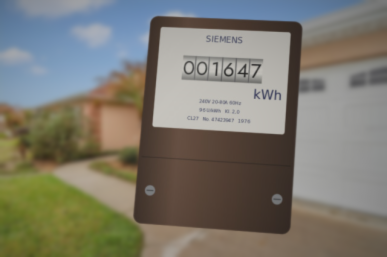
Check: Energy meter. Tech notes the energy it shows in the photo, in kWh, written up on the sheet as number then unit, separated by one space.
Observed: 1647 kWh
